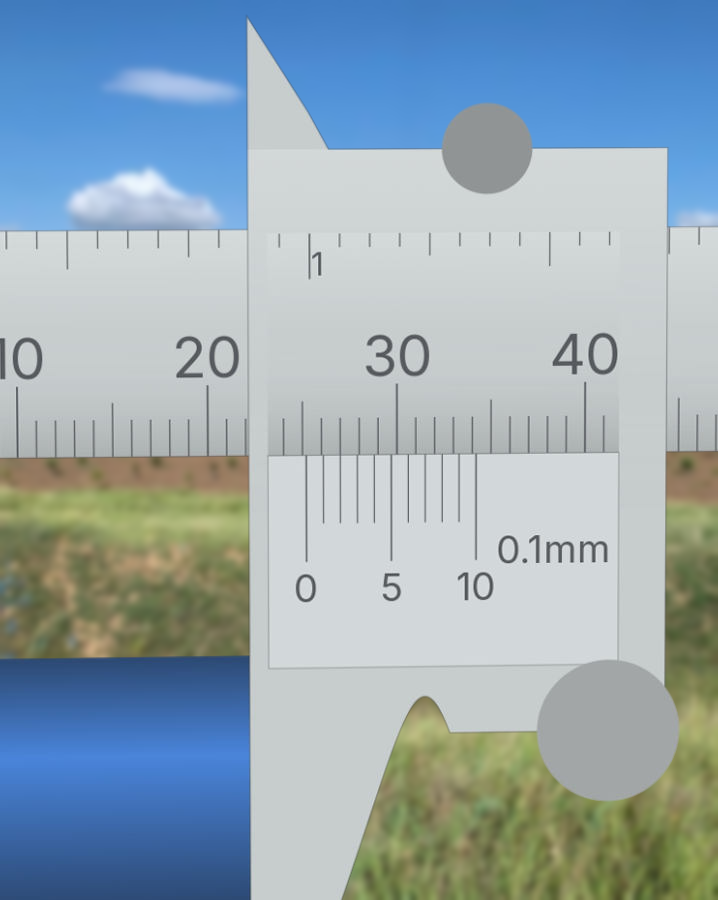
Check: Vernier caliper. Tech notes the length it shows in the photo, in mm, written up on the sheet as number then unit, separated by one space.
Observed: 25.2 mm
